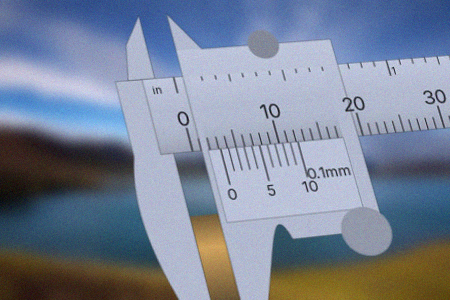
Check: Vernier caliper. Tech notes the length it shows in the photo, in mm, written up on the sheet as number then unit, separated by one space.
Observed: 3.2 mm
